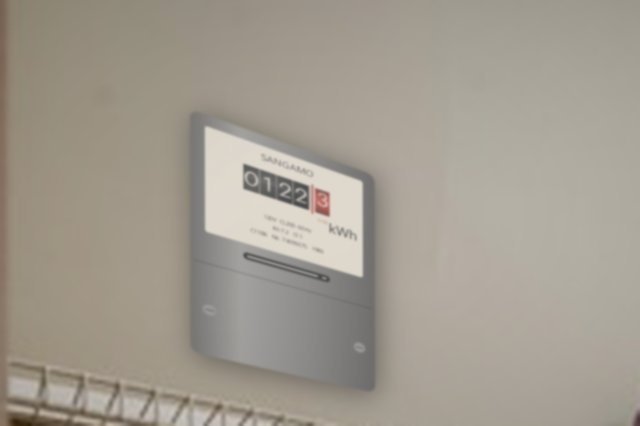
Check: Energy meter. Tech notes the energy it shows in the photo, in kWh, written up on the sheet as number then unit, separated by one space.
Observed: 122.3 kWh
